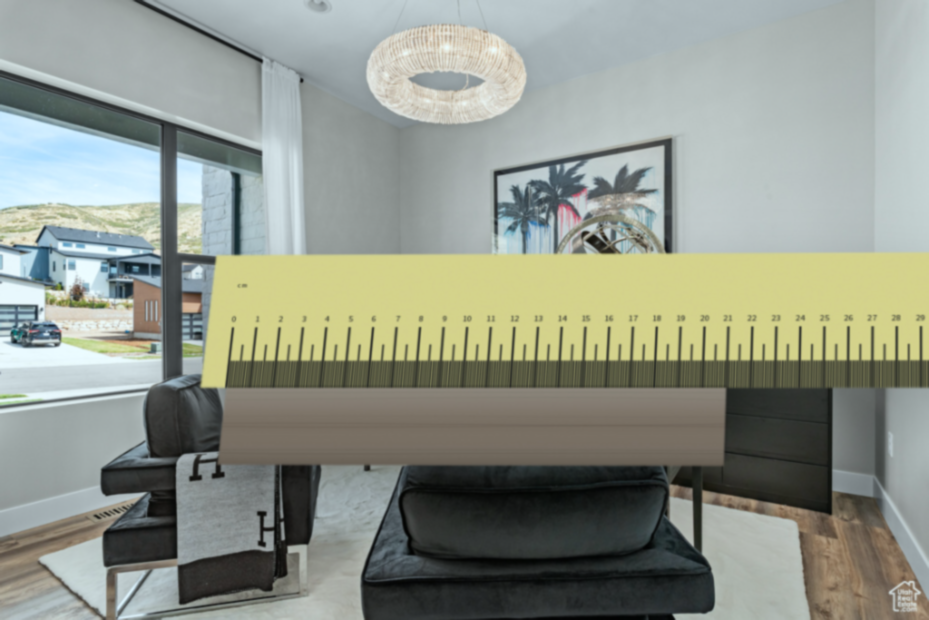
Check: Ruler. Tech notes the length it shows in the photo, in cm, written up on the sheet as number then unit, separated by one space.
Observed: 21 cm
